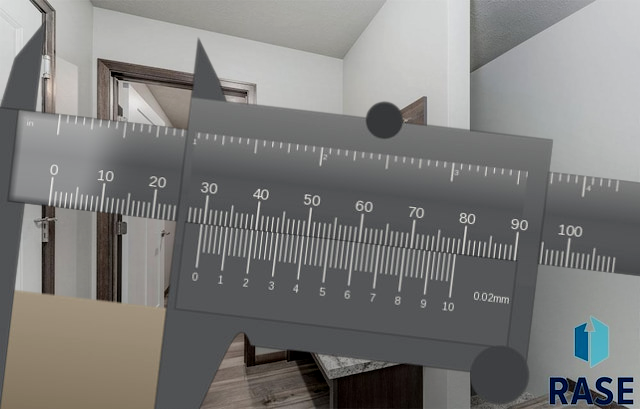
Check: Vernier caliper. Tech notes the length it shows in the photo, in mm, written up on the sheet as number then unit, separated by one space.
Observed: 29.5 mm
